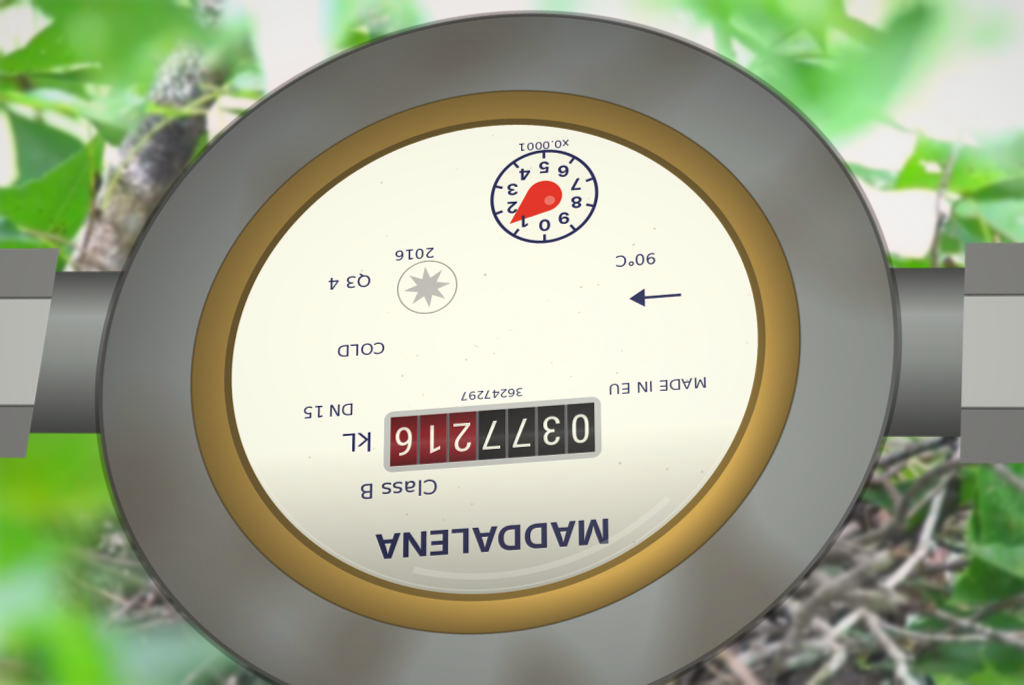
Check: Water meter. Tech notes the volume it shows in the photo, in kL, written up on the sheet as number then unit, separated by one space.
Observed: 377.2161 kL
